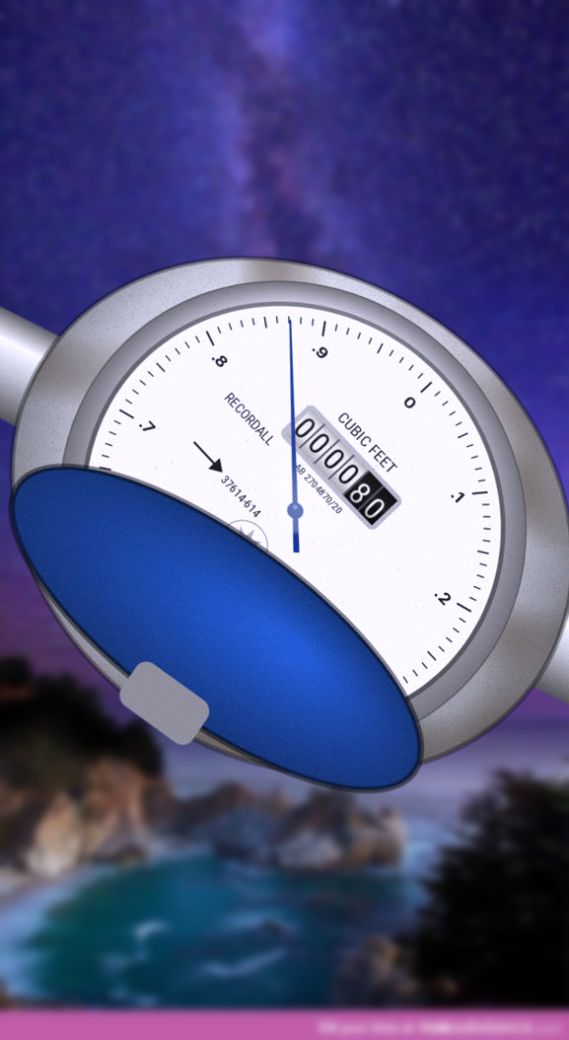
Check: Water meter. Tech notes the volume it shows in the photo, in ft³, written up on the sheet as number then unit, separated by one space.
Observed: 79.87 ft³
